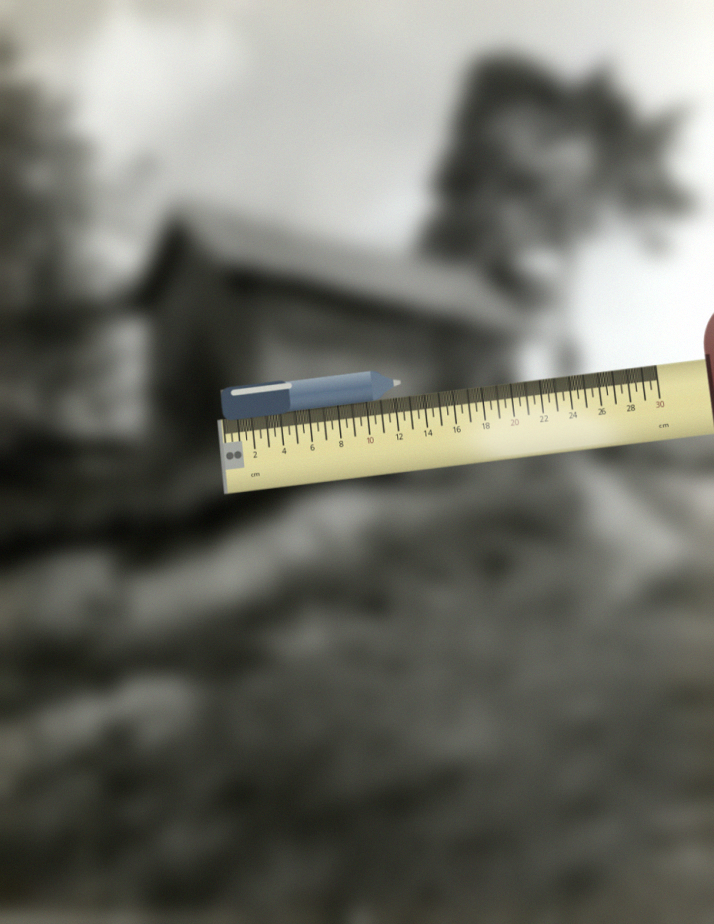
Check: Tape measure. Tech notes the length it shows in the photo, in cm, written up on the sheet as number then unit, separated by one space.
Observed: 12.5 cm
